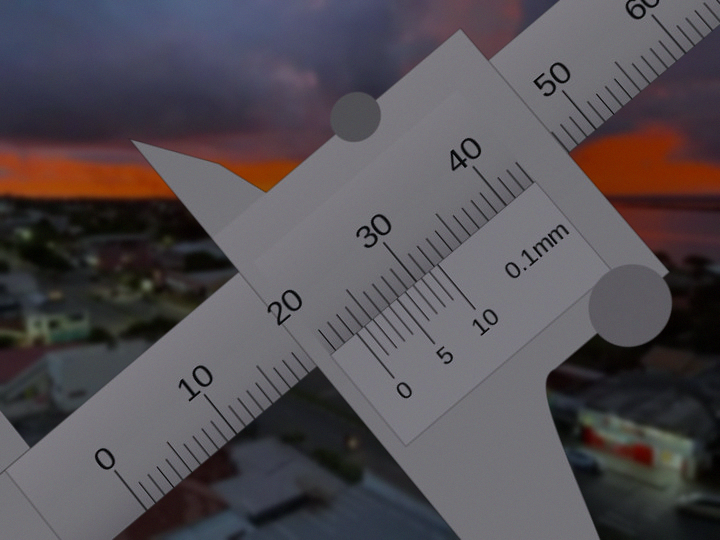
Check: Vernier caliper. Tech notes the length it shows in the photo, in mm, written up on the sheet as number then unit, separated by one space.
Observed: 23.3 mm
